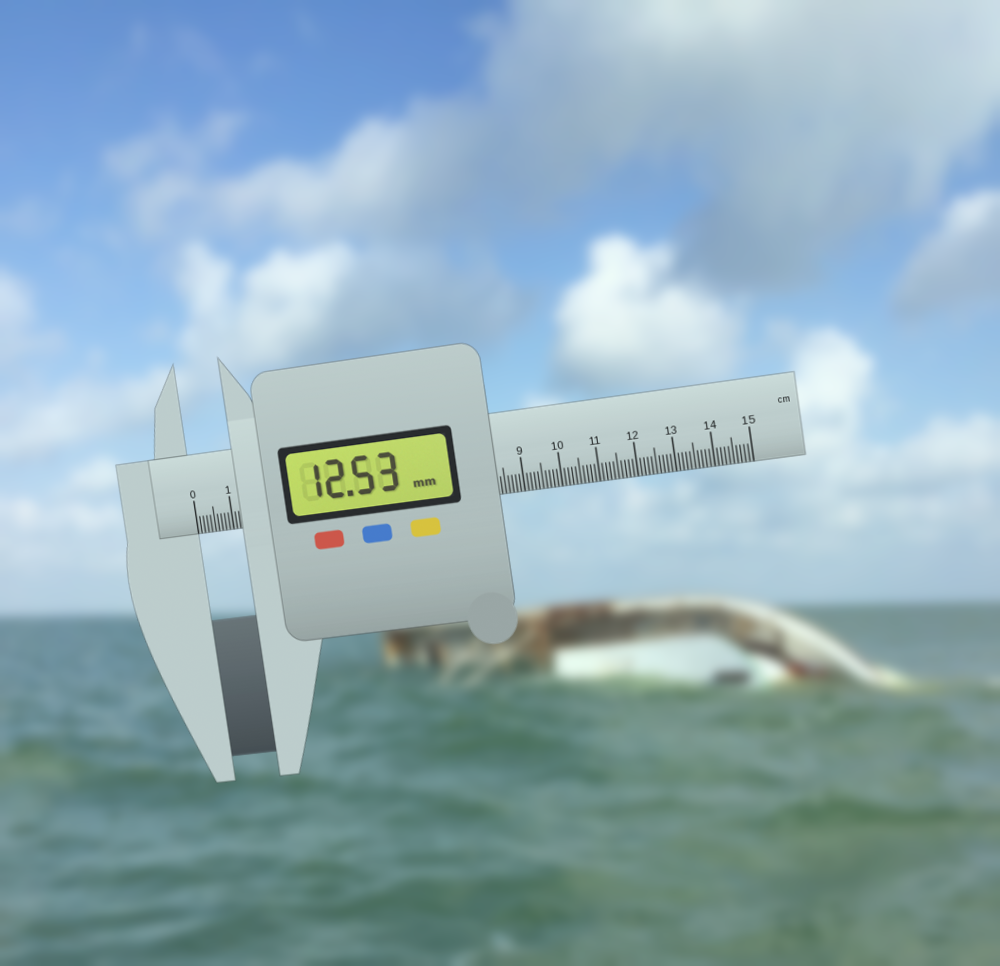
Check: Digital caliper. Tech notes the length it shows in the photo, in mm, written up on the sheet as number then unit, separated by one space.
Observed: 12.53 mm
